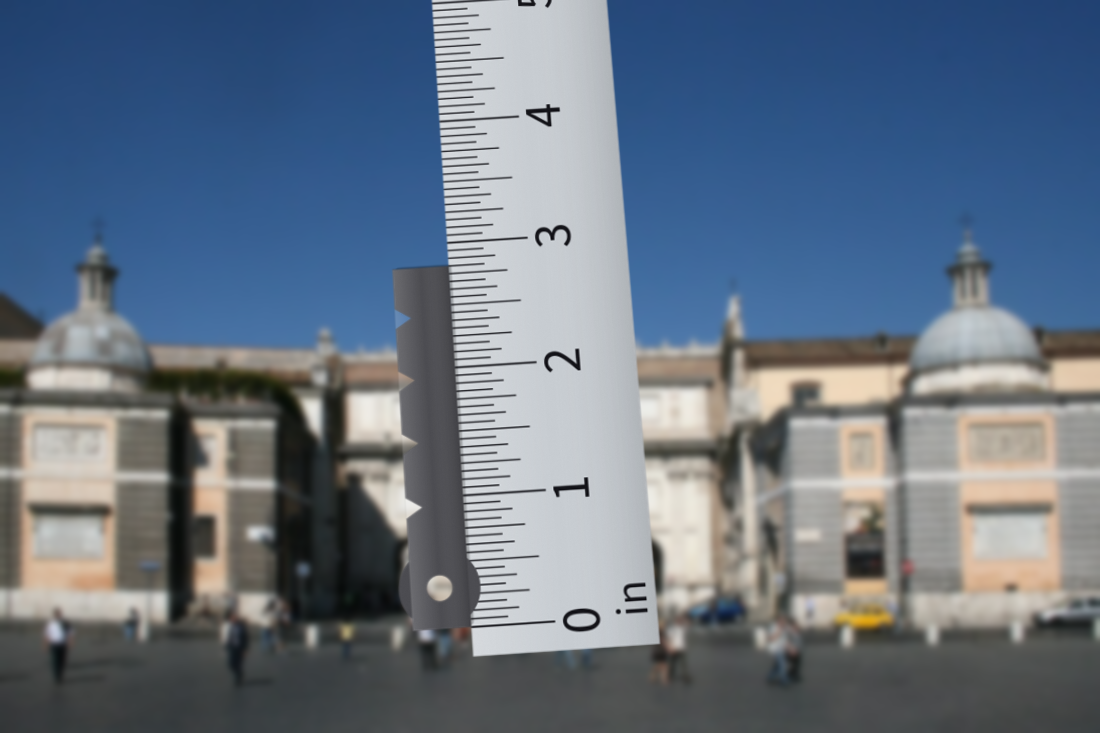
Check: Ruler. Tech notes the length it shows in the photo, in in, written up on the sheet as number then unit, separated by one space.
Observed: 2.8125 in
